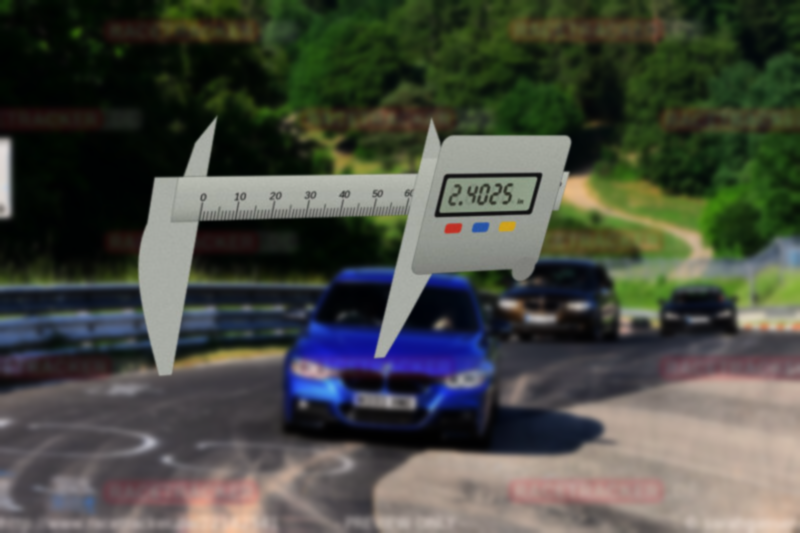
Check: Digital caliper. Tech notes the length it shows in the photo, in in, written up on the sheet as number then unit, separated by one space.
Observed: 2.4025 in
